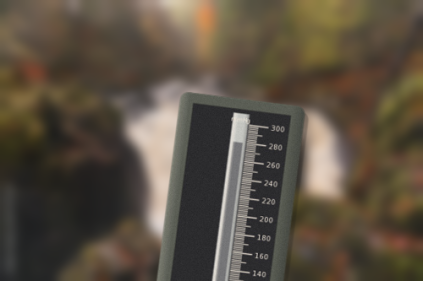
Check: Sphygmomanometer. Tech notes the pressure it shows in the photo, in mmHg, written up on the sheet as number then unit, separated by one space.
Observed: 280 mmHg
